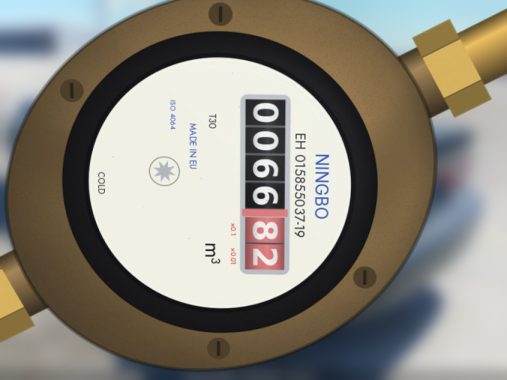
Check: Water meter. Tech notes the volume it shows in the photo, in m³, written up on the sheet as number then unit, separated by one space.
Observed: 66.82 m³
